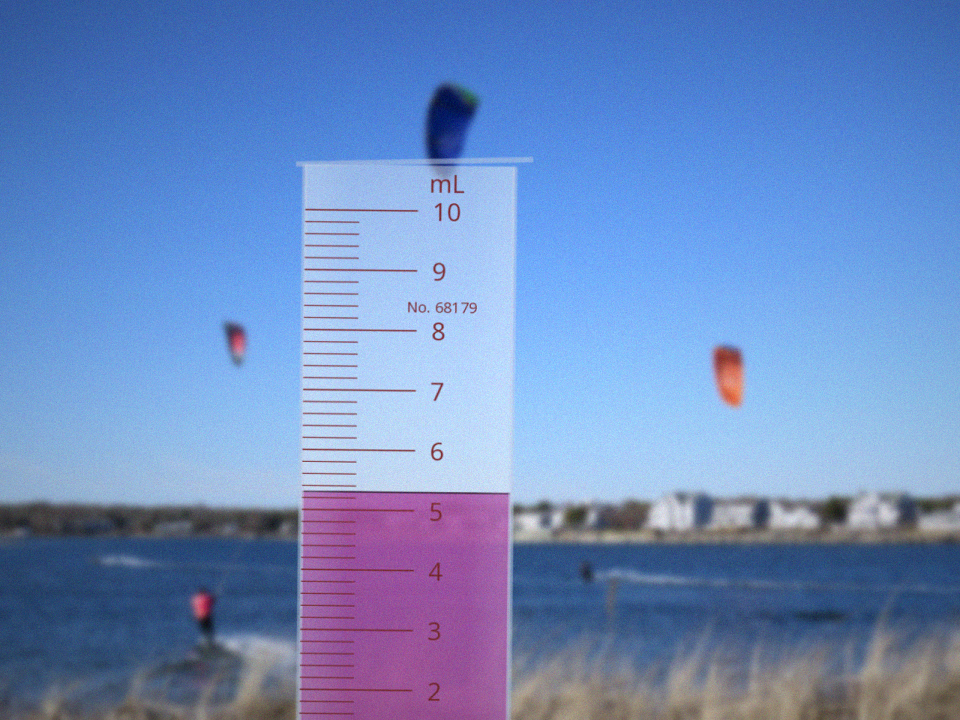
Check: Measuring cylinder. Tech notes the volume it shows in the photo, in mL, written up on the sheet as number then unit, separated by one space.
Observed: 5.3 mL
